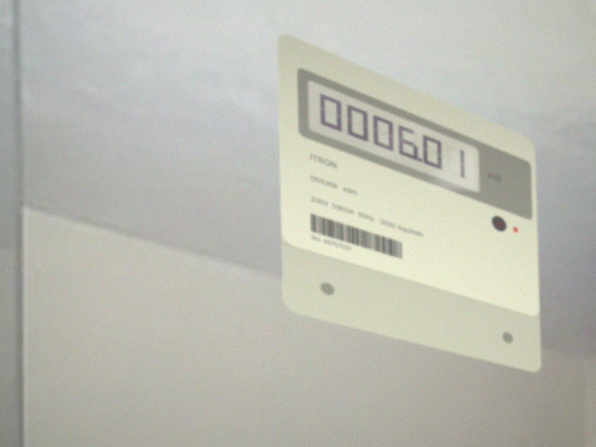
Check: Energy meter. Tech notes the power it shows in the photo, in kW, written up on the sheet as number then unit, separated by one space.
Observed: 6.01 kW
